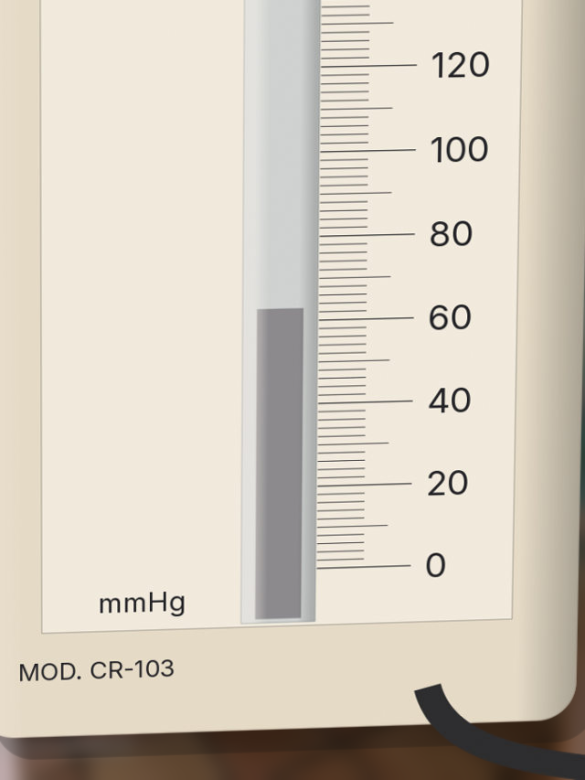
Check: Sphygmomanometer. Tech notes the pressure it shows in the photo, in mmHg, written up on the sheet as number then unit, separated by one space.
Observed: 63 mmHg
